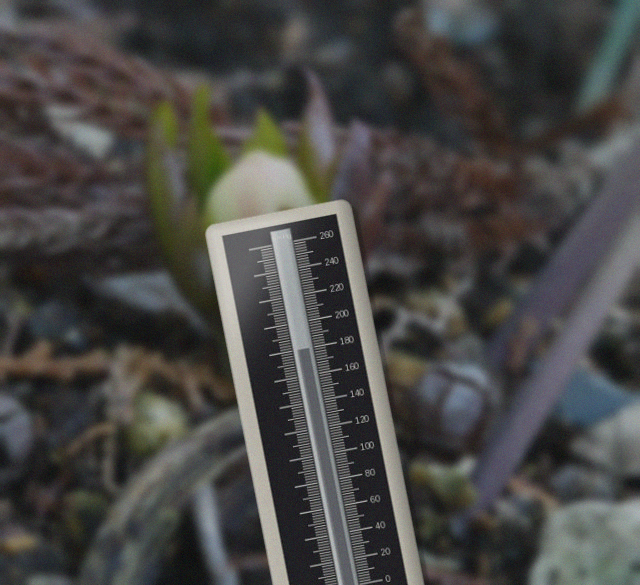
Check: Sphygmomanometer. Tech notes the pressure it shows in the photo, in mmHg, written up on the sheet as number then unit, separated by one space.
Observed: 180 mmHg
